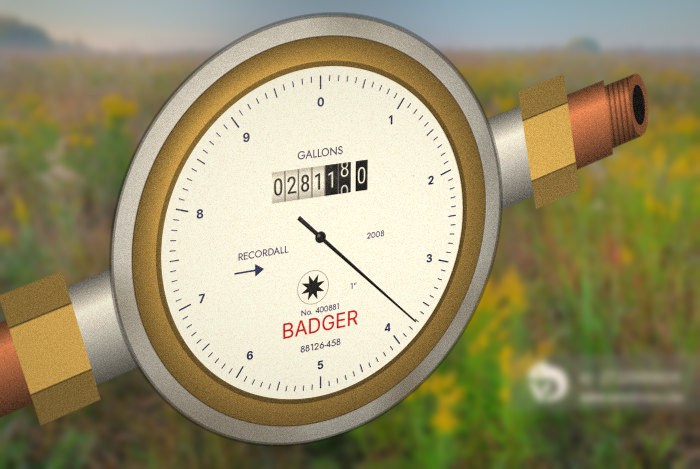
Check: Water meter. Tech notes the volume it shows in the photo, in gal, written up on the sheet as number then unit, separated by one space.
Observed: 281183.7 gal
